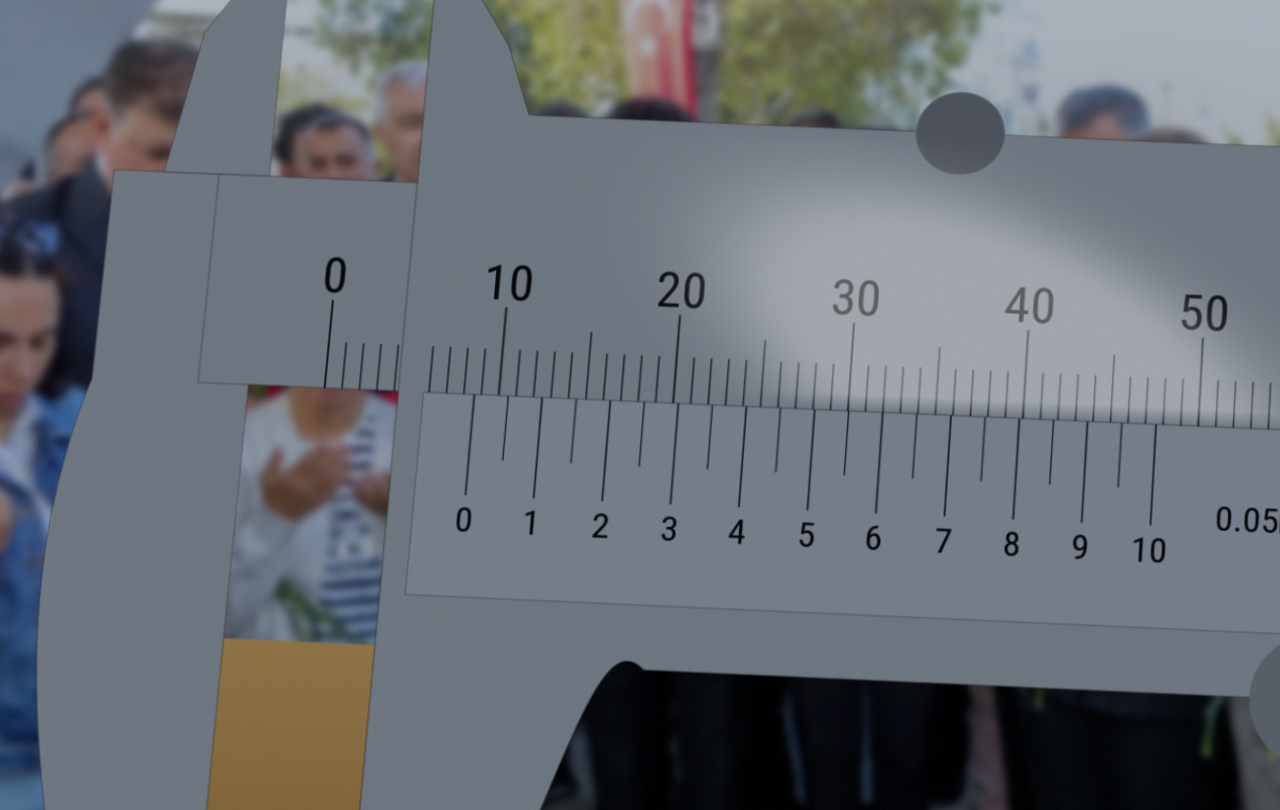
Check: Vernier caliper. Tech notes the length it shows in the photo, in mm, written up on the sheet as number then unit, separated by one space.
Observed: 8.6 mm
